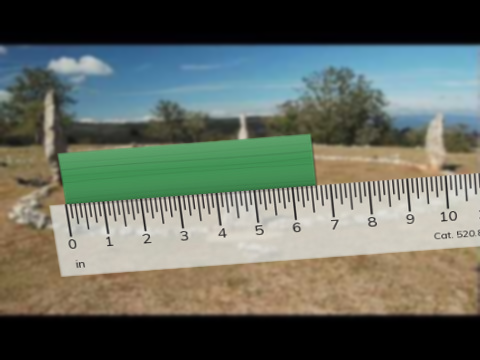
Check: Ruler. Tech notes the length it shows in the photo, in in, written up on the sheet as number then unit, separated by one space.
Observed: 6.625 in
